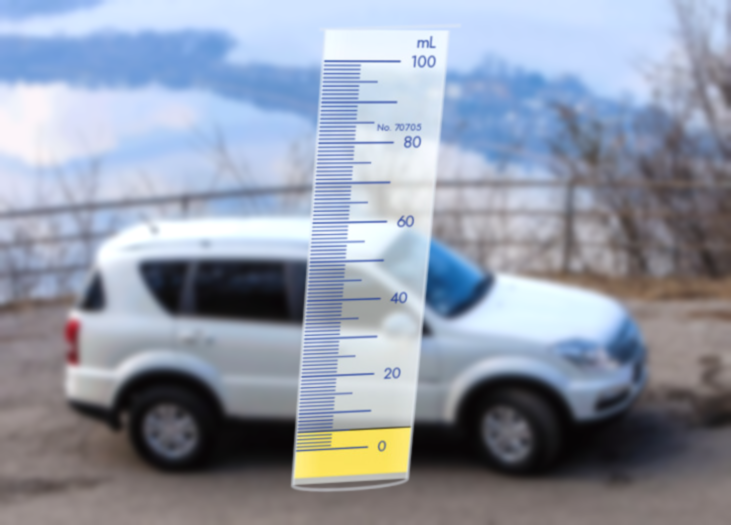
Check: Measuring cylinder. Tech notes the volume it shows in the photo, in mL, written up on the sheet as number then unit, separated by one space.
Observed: 5 mL
